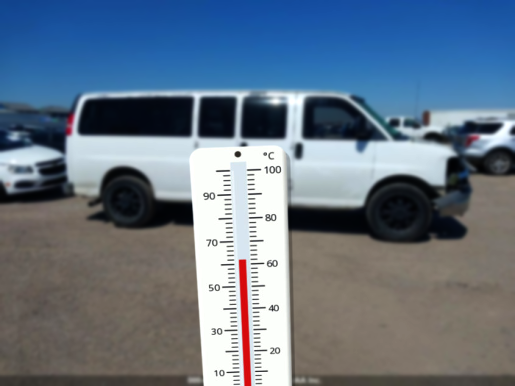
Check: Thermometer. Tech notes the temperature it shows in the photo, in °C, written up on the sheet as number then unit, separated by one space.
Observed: 62 °C
